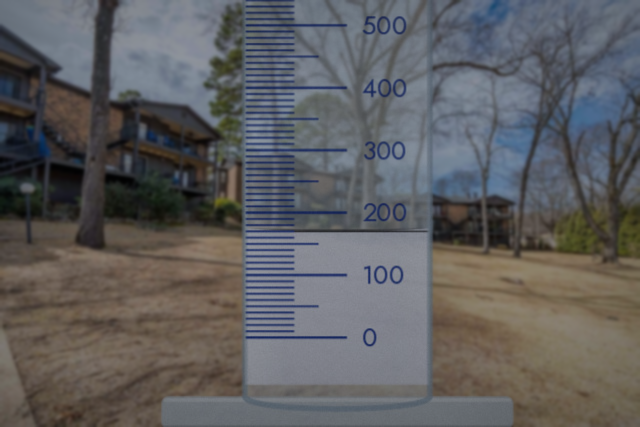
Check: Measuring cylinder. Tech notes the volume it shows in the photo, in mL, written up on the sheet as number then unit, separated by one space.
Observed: 170 mL
